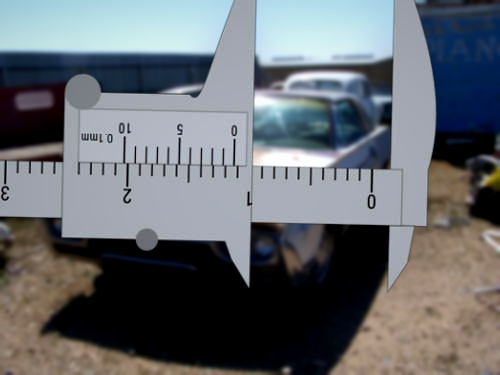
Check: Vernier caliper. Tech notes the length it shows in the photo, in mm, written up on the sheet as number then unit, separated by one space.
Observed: 11.3 mm
